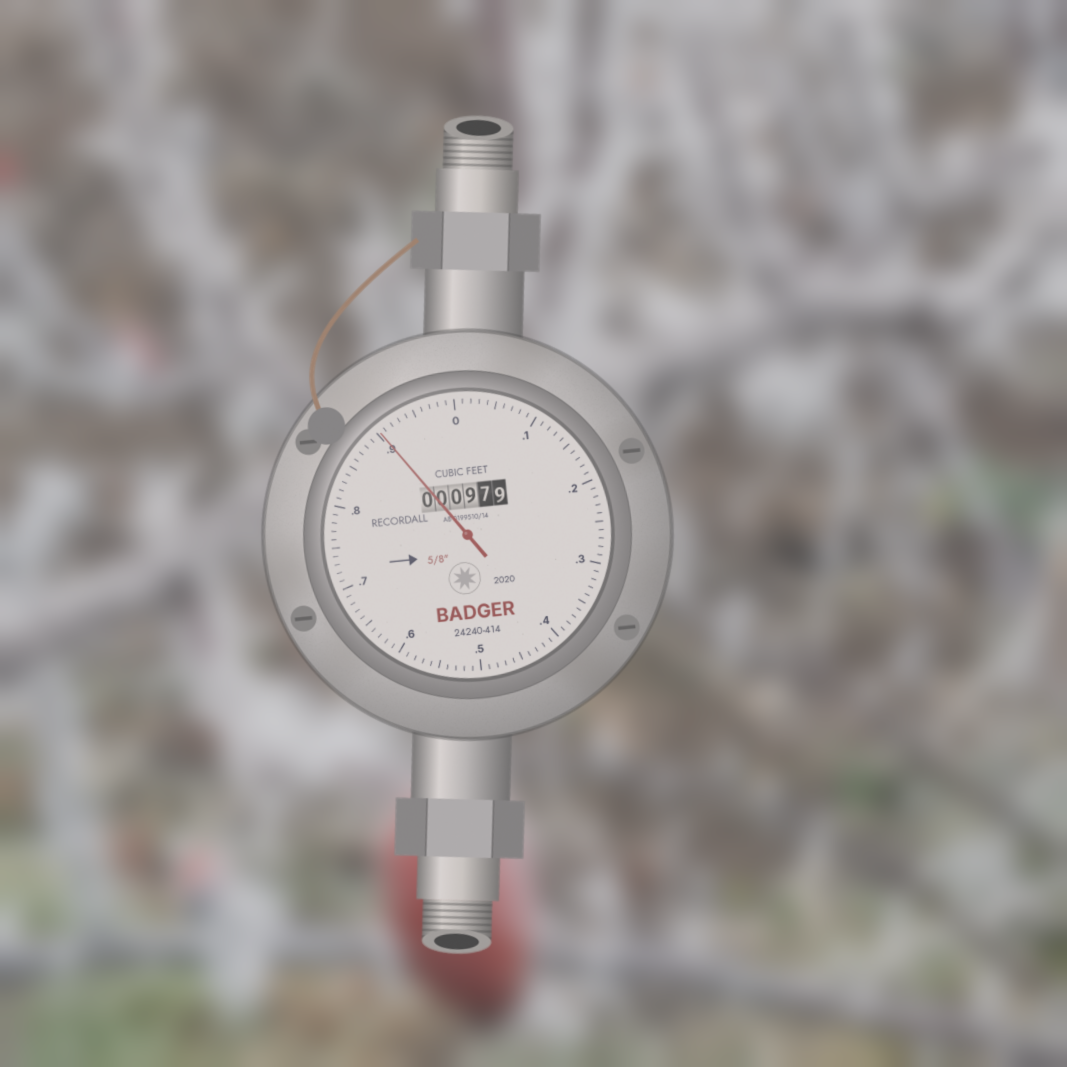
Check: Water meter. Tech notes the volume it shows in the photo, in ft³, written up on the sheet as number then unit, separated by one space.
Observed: 978.90 ft³
